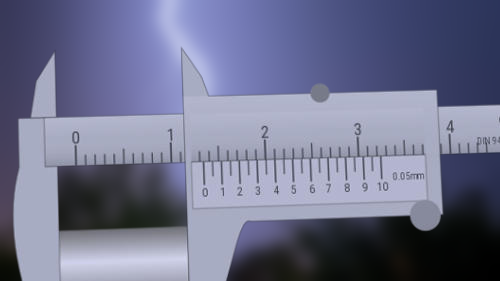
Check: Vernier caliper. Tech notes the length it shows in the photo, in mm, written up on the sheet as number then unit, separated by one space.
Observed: 13.4 mm
